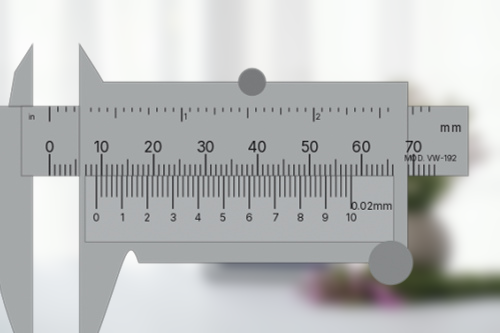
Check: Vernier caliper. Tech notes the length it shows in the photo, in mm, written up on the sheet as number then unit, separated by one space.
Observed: 9.0 mm
